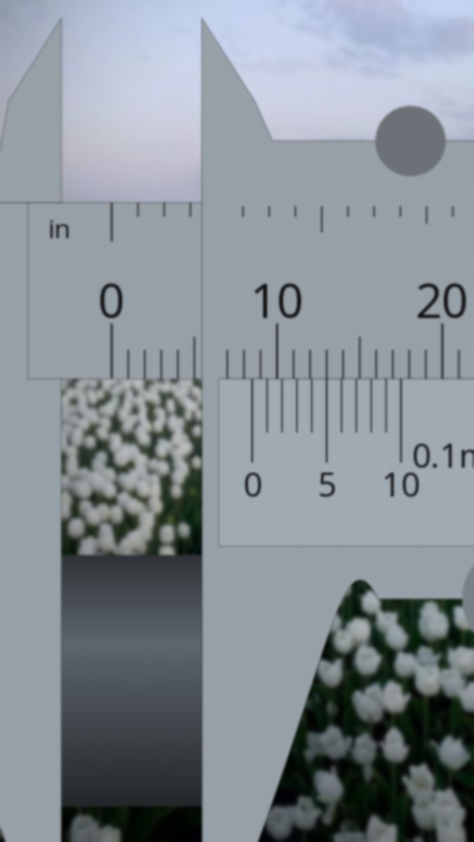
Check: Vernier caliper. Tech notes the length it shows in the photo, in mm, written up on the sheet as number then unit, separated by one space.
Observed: 8.5 mm
